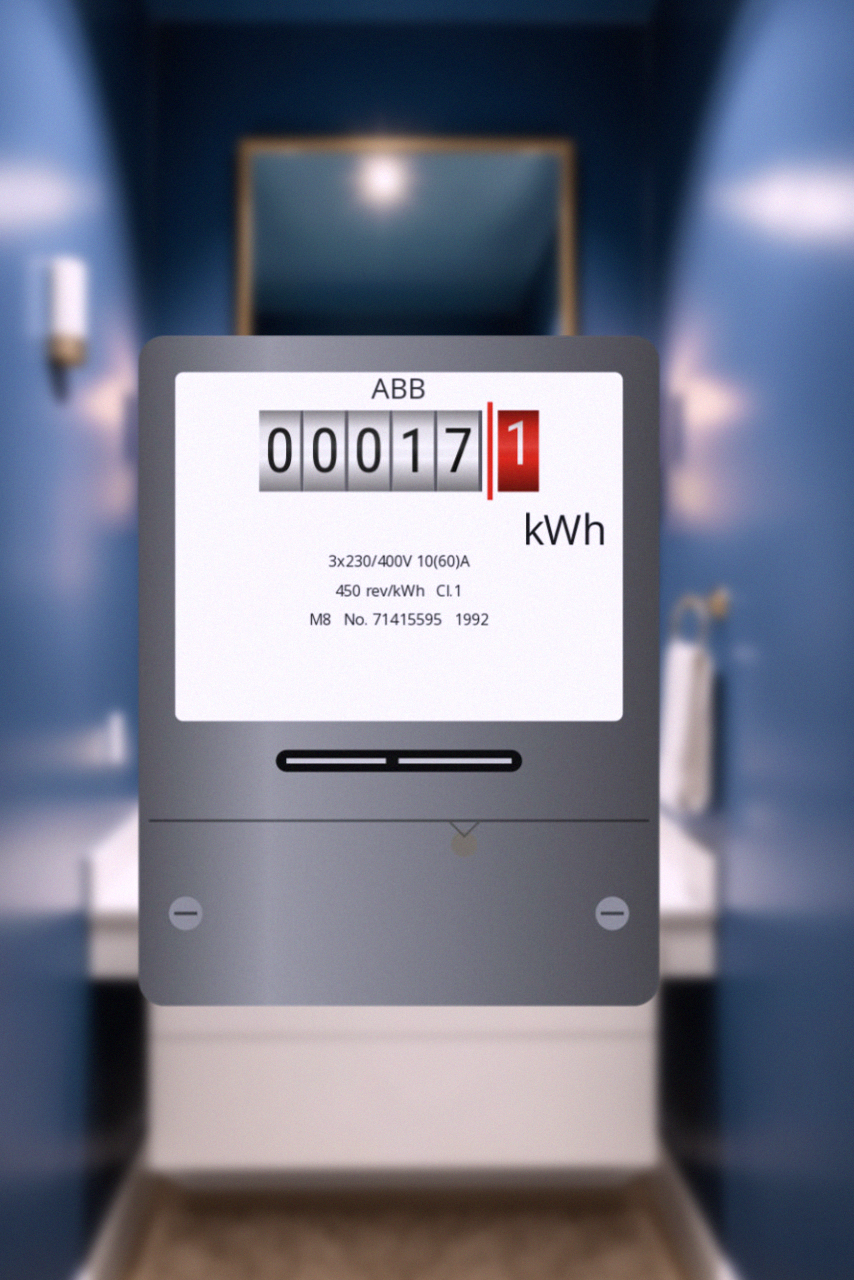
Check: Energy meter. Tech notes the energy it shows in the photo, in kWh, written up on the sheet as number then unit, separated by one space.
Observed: 17.1 kWh
